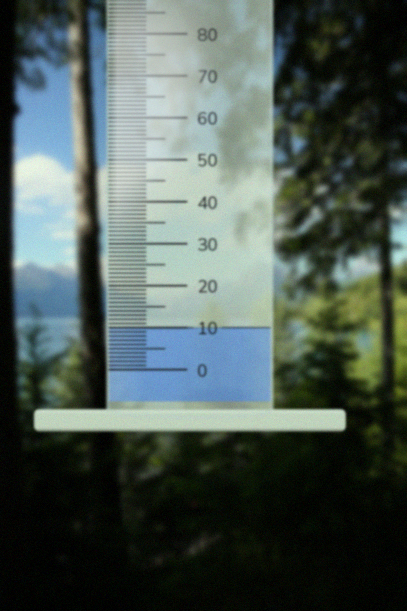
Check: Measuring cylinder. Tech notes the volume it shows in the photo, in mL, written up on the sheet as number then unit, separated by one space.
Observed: 10 mL
